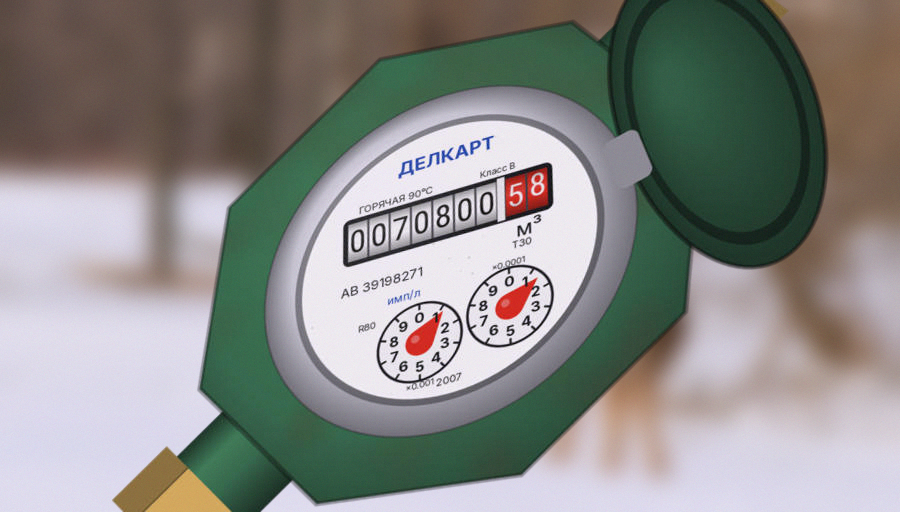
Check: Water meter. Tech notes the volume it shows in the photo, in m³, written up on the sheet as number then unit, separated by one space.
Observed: 70800.5811 m³
